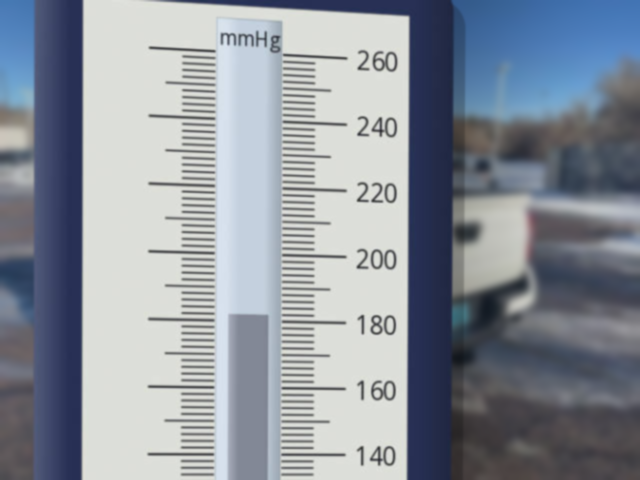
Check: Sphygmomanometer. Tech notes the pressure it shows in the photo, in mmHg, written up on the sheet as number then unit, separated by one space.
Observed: 182 mmHg
